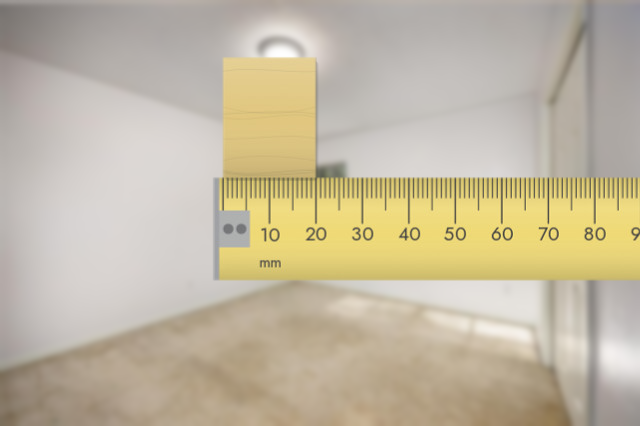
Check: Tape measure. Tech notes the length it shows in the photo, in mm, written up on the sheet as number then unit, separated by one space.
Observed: 20 mm
